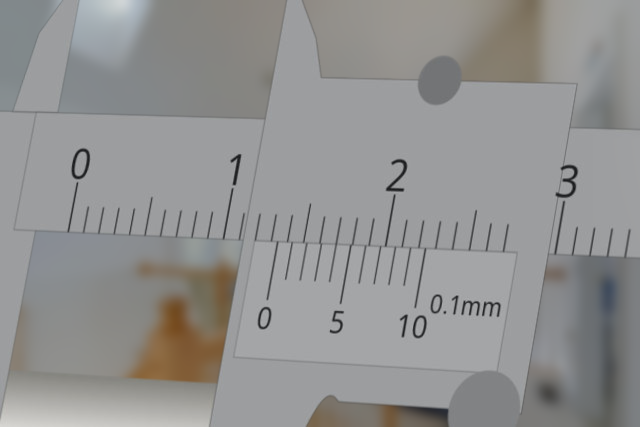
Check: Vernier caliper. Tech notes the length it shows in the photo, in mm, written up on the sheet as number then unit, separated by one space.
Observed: 13.4 mm
